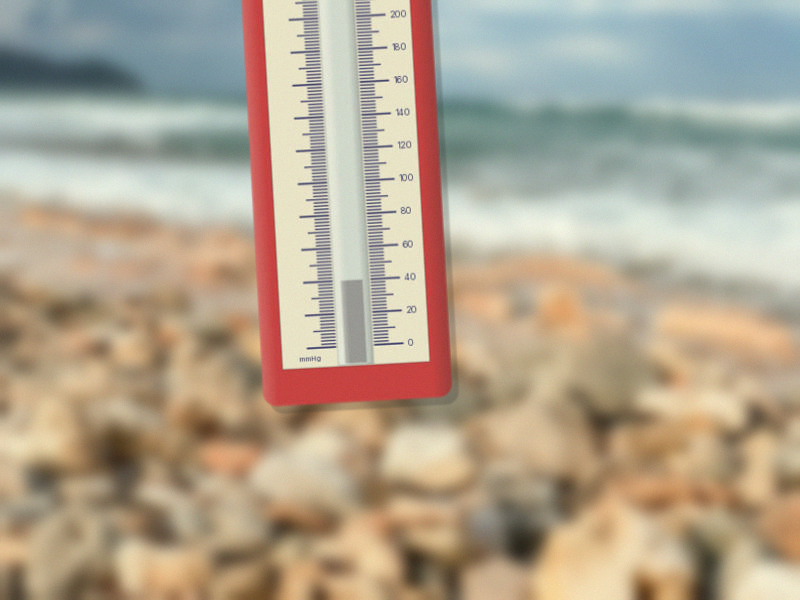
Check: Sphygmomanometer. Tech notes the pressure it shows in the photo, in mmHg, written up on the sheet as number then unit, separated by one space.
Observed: 40 mmHg
